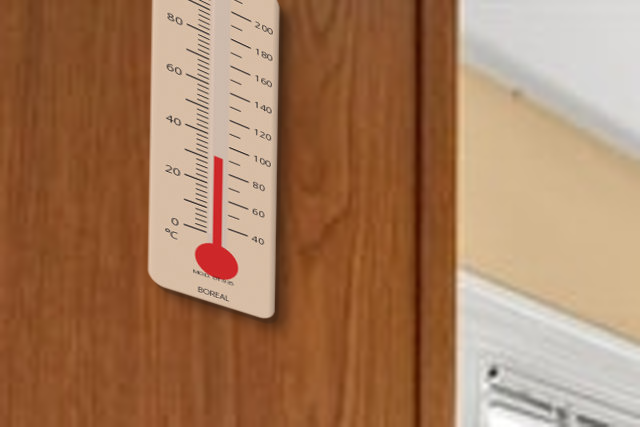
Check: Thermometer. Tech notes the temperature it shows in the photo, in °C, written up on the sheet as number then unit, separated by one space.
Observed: 32 °C
